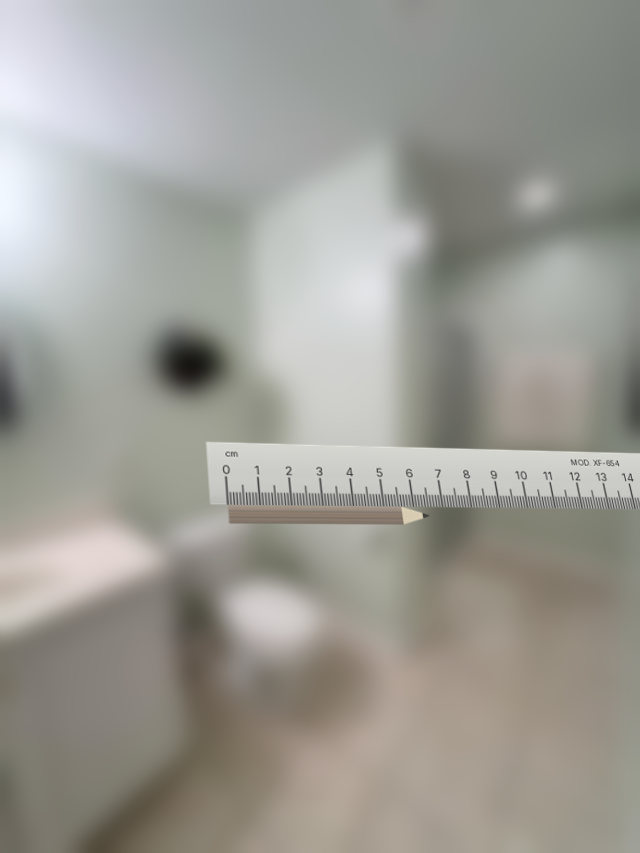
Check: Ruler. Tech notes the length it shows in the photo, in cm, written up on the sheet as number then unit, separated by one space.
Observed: 6.5 cm
